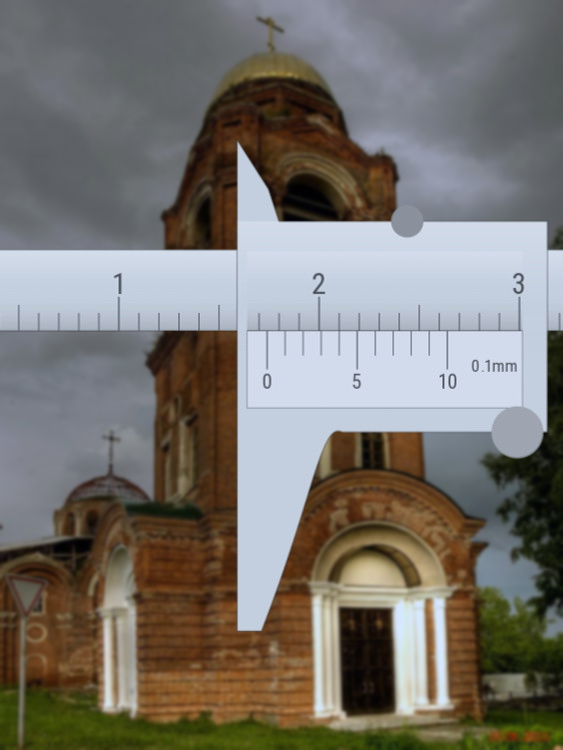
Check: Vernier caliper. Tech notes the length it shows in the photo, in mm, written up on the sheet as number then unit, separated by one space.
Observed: 17.4 mm
